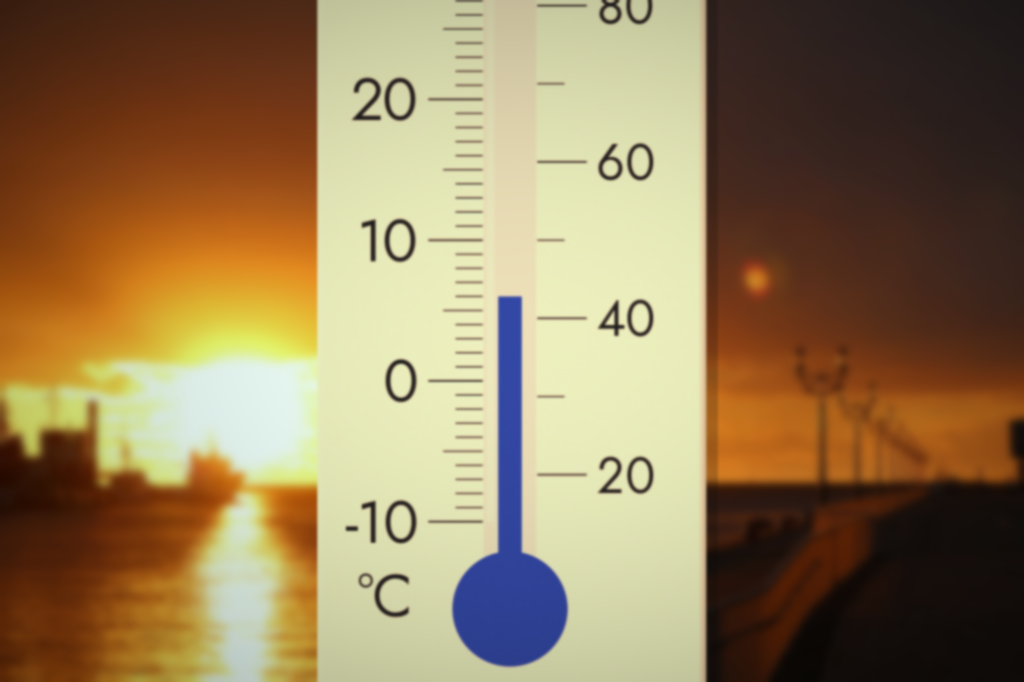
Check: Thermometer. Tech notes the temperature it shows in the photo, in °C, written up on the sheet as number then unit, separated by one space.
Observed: 6 °C
